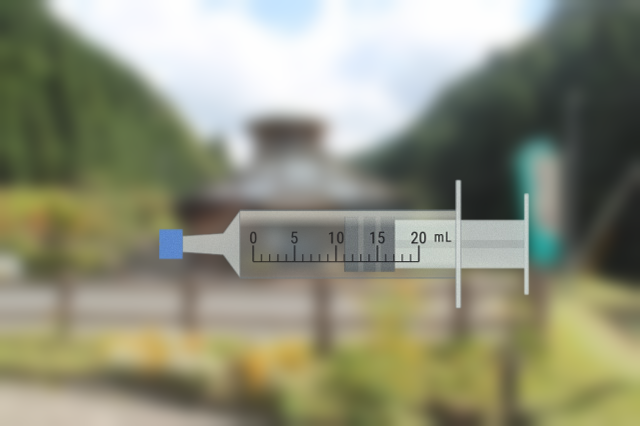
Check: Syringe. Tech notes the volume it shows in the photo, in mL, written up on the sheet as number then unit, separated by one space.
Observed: 11 mL
